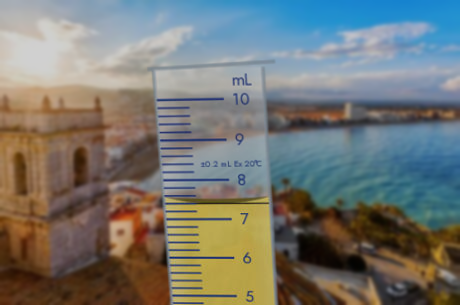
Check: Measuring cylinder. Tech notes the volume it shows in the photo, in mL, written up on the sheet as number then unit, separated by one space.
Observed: 7.4 mL
